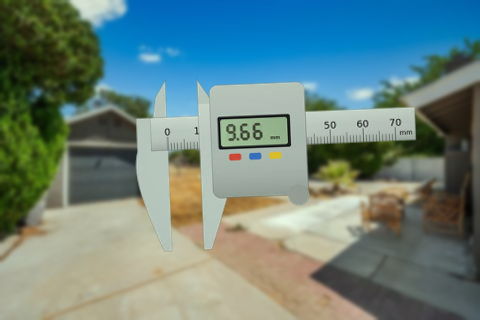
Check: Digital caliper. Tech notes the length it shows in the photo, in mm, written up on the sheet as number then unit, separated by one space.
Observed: 9.66 mm
